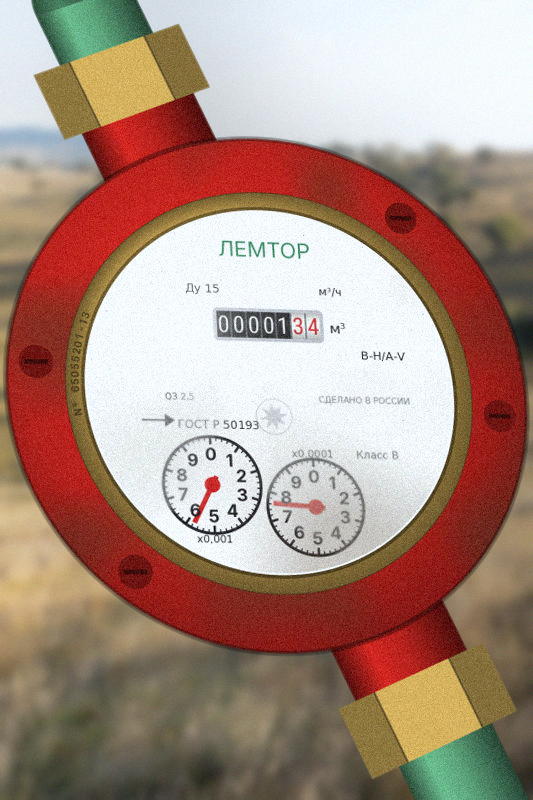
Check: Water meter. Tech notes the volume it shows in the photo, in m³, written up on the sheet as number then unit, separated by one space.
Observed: 1.3457 m³
